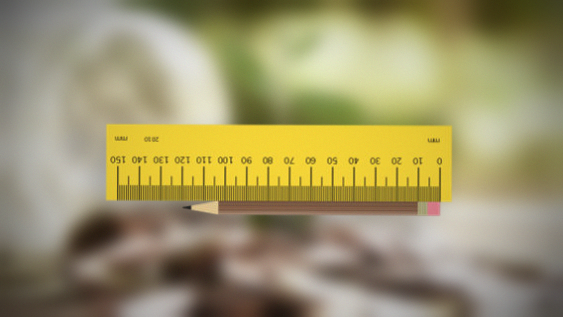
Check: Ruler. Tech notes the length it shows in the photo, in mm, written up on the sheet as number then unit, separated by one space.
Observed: 120 mm
